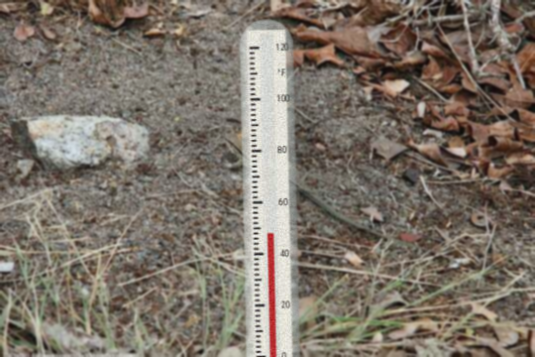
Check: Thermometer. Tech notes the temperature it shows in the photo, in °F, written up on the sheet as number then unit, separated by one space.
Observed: 48 °F
